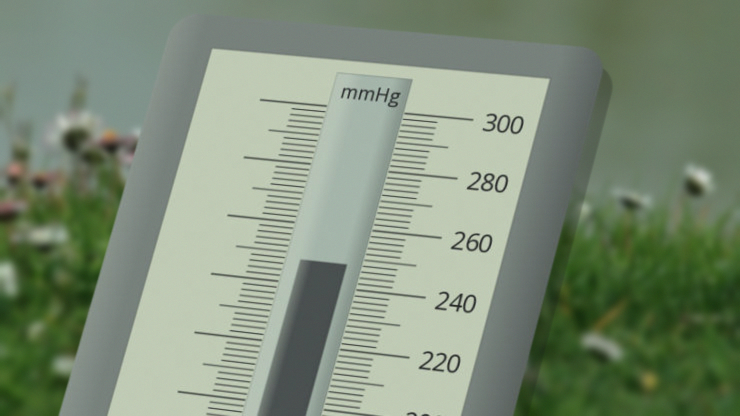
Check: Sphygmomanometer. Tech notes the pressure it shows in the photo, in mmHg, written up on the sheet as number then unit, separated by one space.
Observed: 248 mmHg
